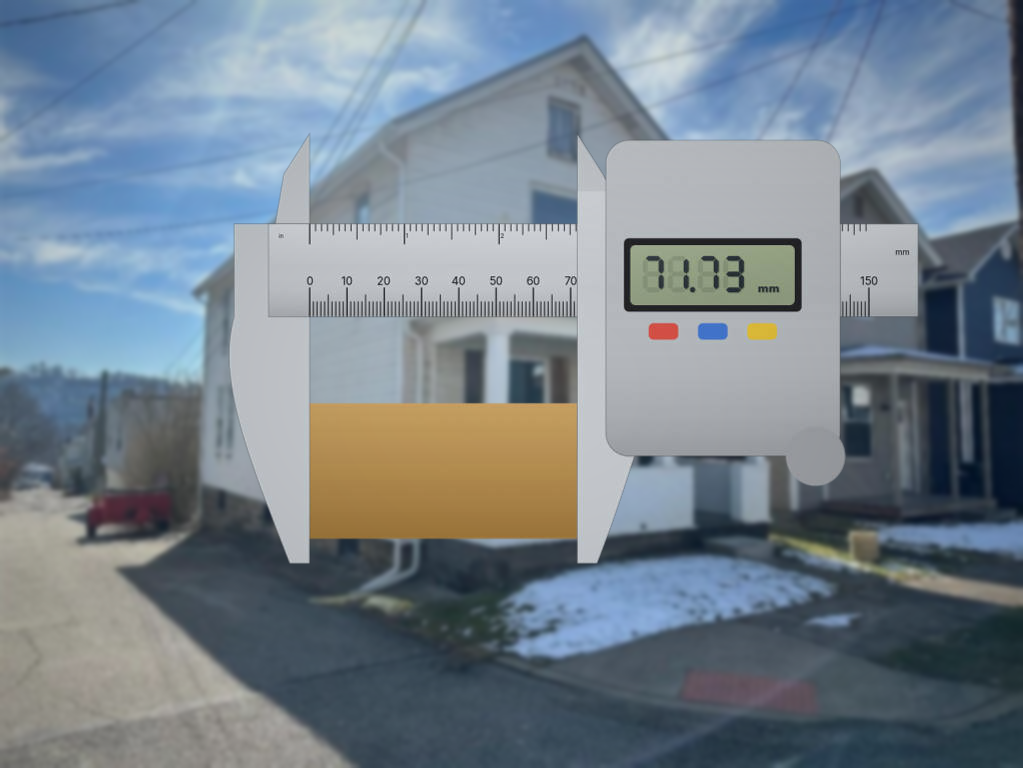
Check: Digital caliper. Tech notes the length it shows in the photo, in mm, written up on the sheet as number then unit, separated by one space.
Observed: 71.73 mm
